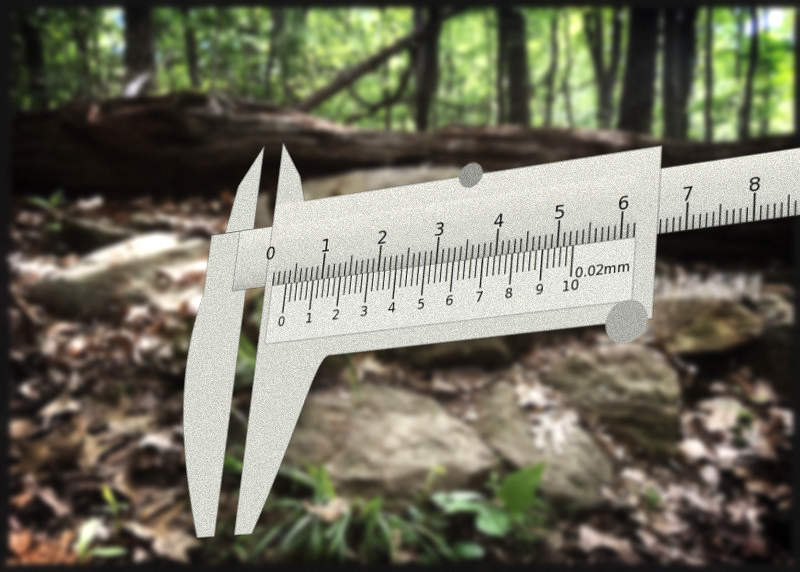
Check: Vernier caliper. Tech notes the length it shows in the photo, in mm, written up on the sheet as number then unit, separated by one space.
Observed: 3.5 mm
